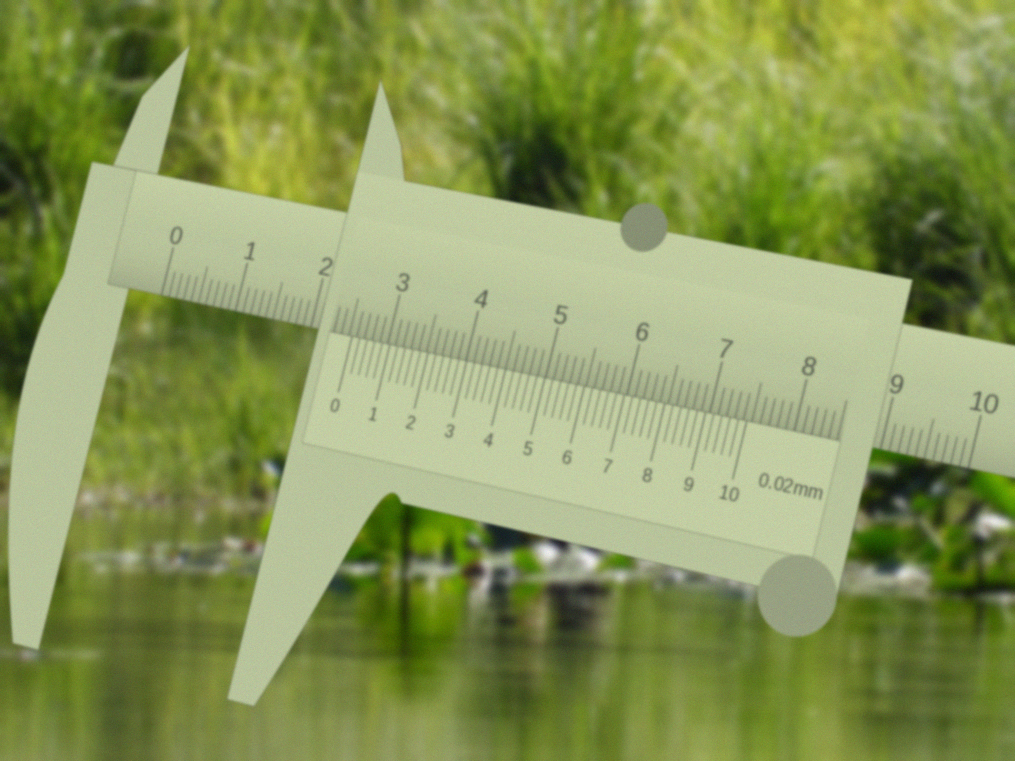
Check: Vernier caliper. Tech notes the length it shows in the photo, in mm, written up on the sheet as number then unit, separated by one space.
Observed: 25.4 mm
